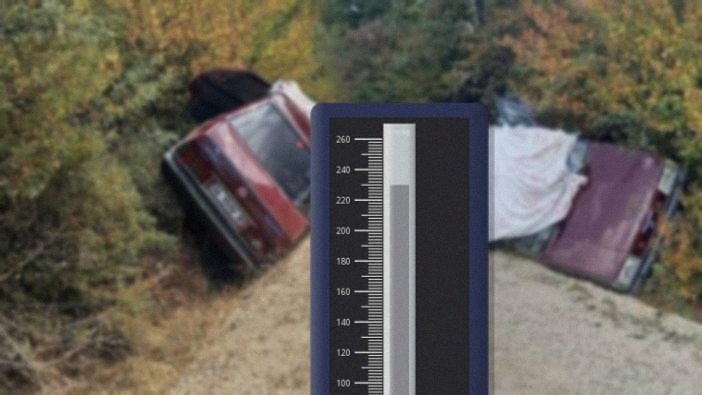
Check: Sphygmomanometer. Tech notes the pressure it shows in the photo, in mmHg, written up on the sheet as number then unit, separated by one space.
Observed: 230 mmHg
